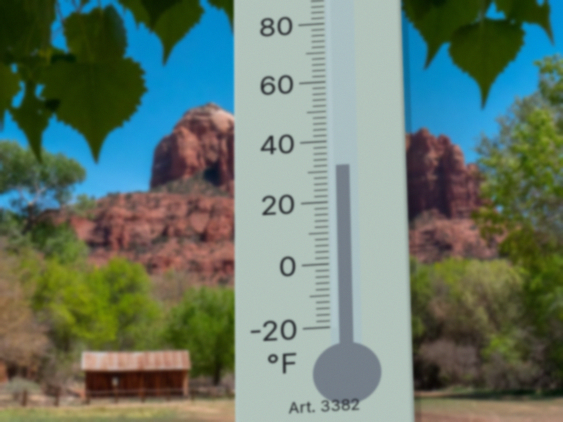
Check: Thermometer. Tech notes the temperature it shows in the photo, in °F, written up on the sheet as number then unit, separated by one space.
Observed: 32 °F
